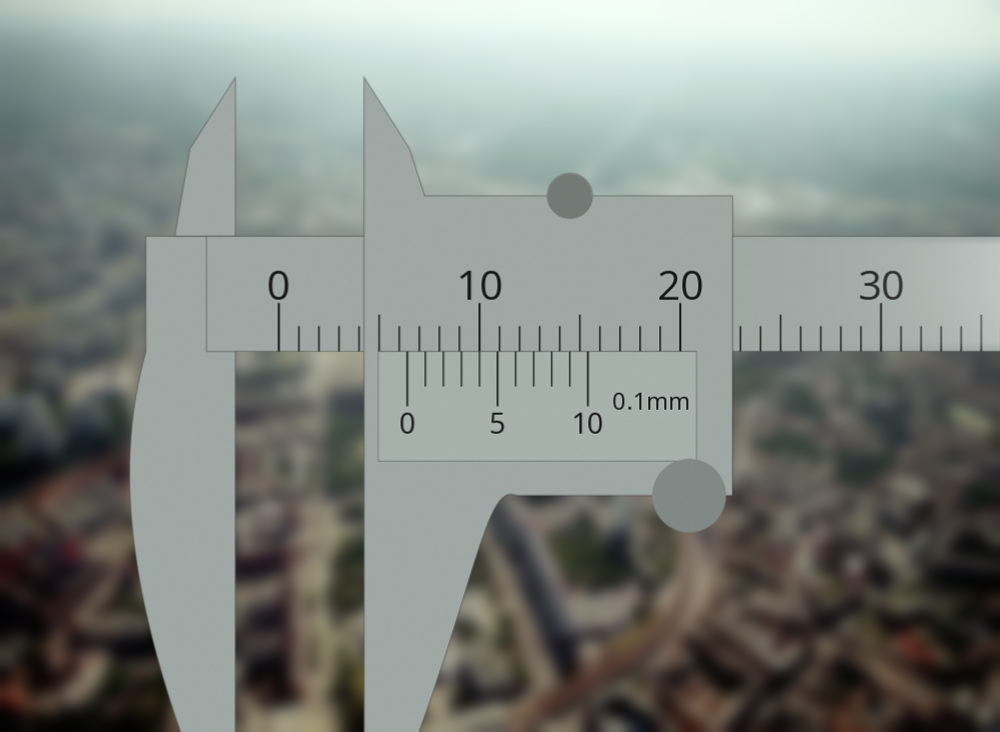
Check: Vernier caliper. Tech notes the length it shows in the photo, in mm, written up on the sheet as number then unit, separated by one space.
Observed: 6.4 mm
